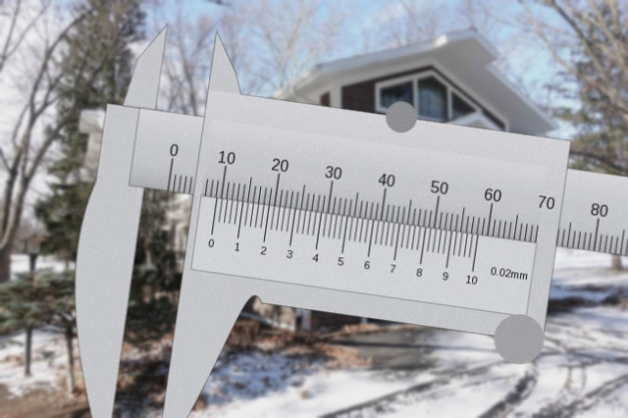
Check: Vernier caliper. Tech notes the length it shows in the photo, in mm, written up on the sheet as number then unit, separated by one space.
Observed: 9.2 mm
